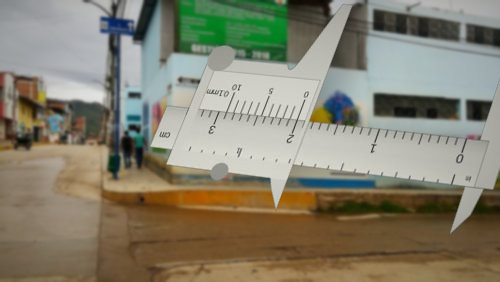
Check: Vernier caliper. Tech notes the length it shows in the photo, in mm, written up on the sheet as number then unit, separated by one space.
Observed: 20.0 mm
